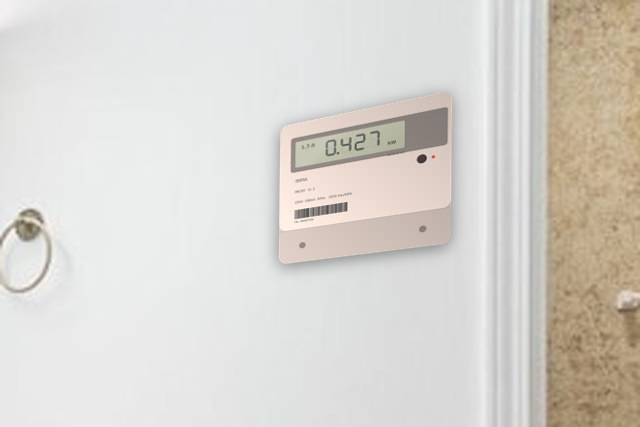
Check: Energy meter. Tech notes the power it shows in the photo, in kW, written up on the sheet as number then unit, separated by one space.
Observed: 0.427 kW
